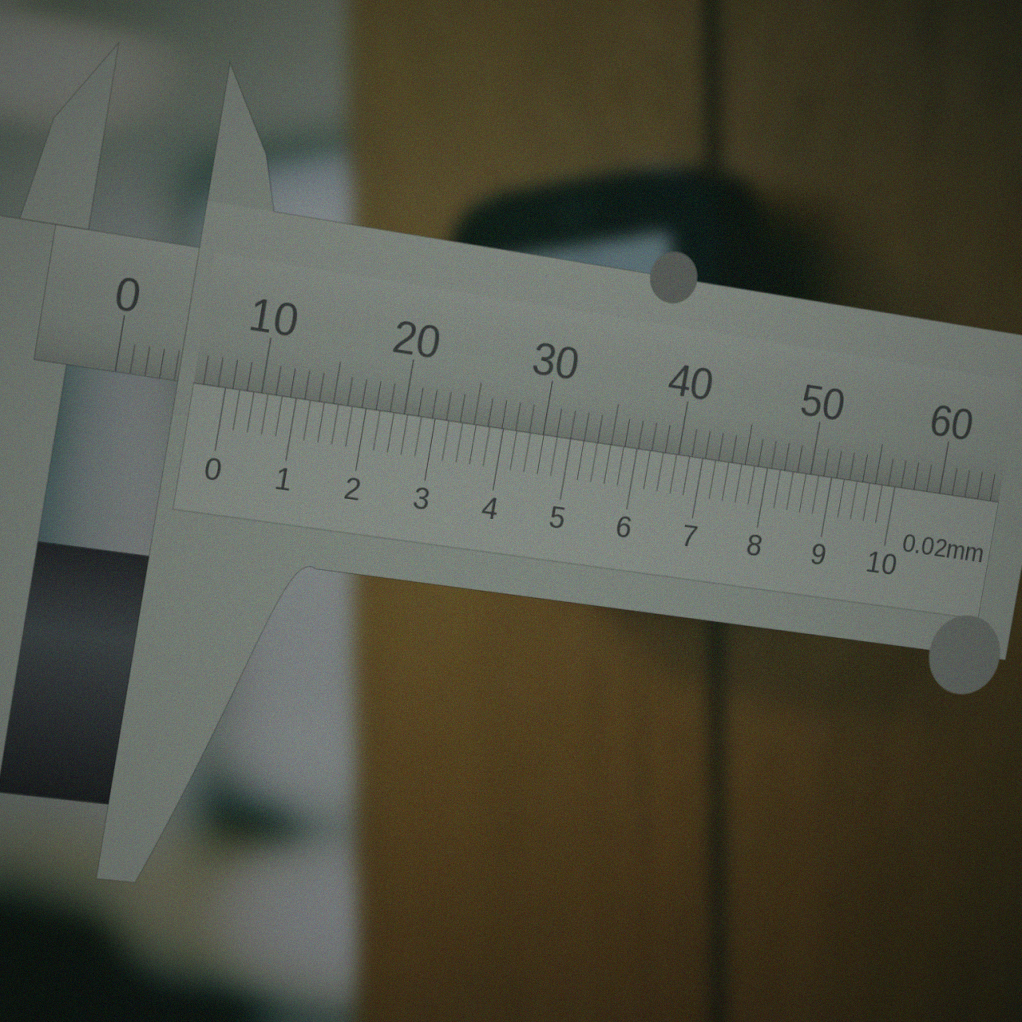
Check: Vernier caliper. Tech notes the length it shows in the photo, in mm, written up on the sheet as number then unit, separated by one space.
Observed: 7.5 mm
